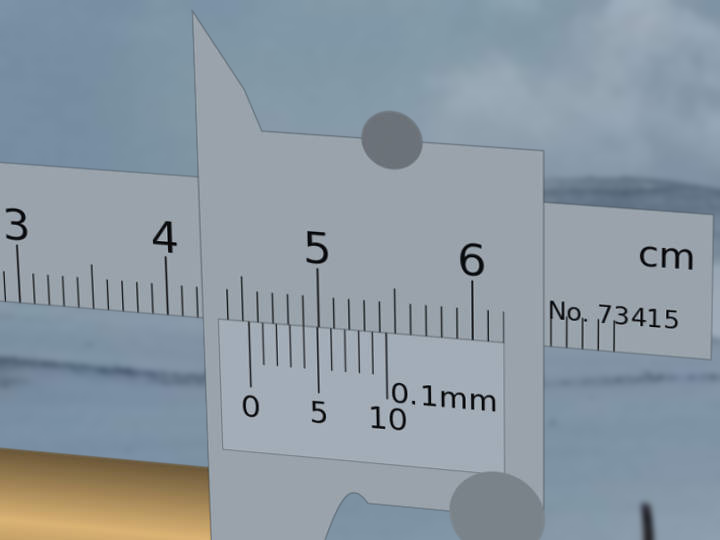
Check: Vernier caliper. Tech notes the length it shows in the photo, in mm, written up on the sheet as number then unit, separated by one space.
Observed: 45.4 mm
